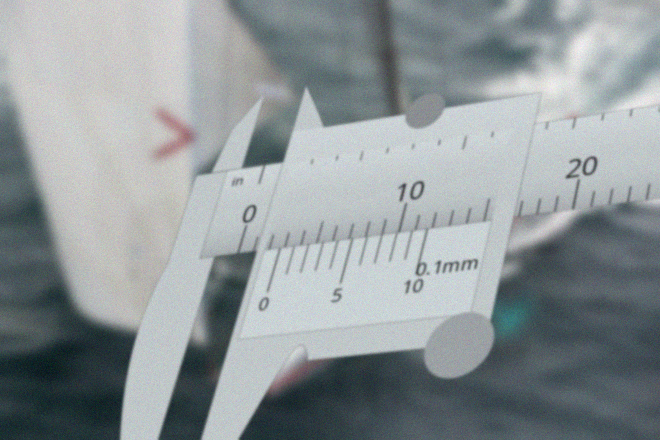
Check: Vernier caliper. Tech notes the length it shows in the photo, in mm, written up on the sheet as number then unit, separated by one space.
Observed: 2.7 mm
